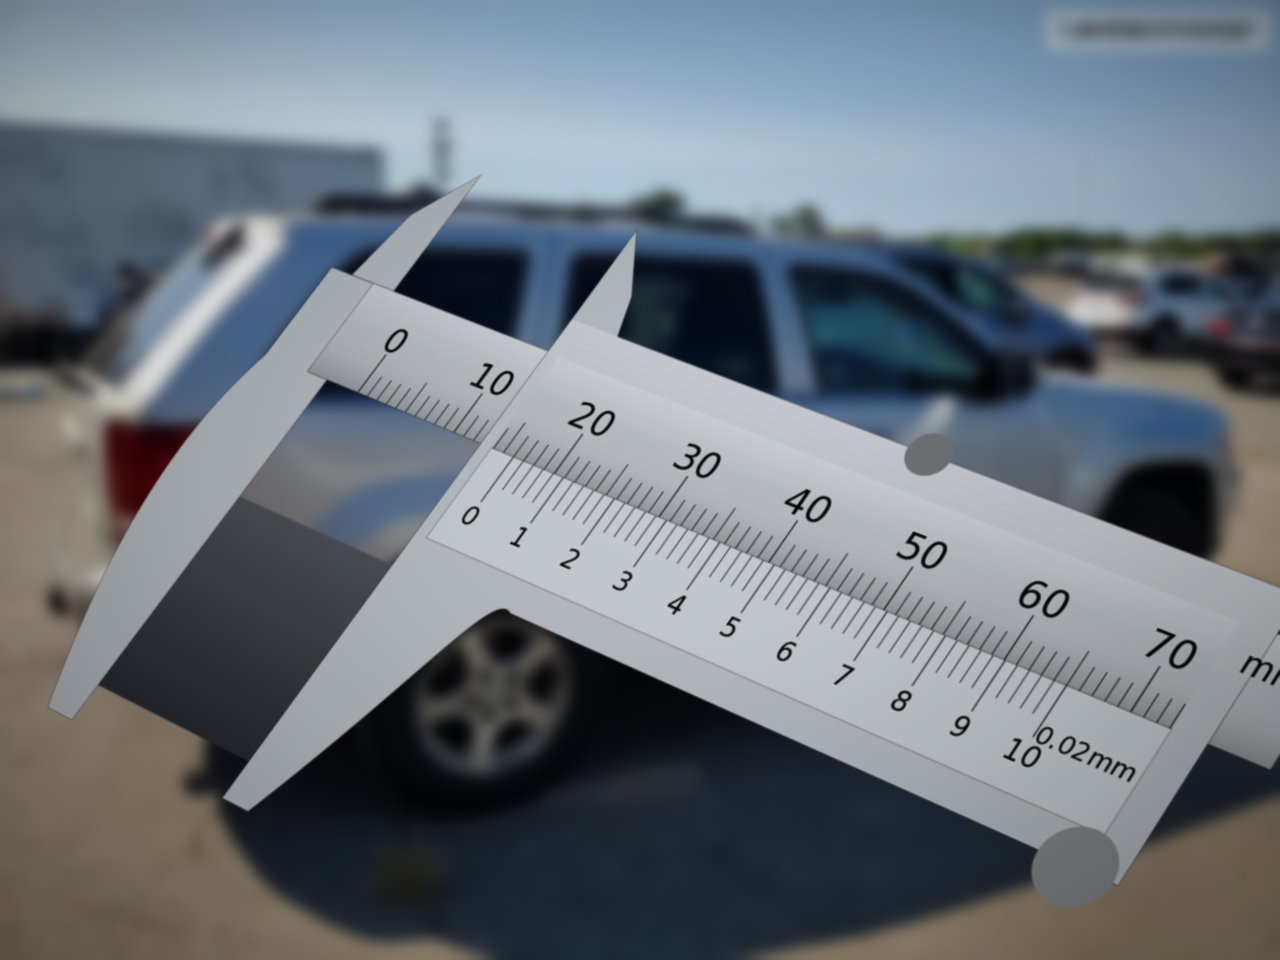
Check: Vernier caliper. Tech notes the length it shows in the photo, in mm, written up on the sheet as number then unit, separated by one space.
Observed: 16.0 mm
